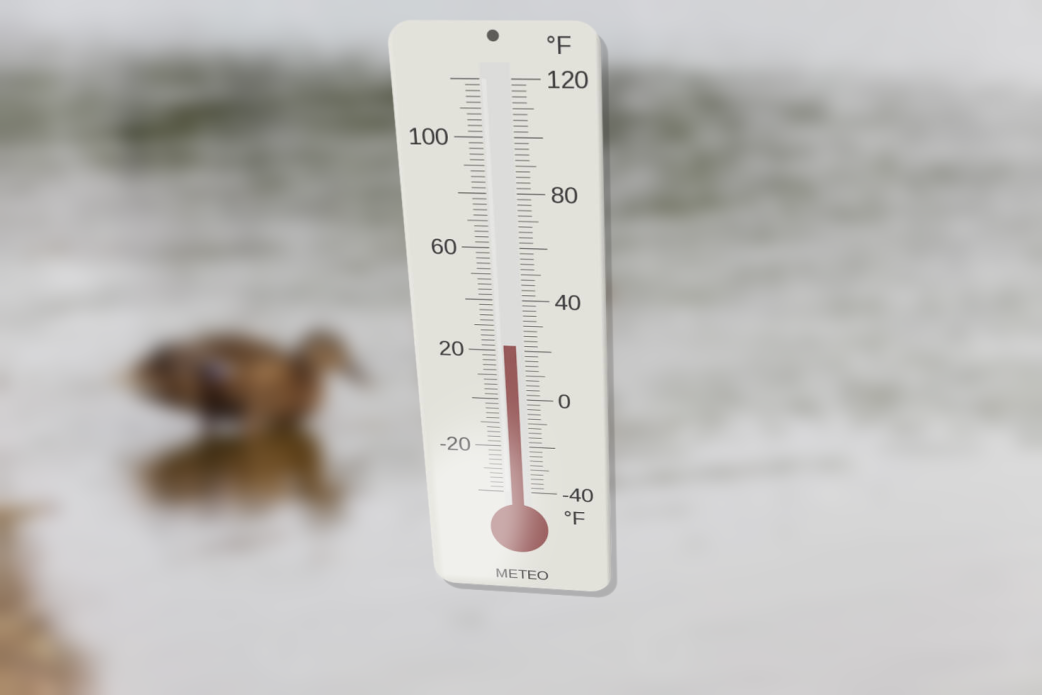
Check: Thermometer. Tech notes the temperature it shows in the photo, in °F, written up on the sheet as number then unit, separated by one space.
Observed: 22 °F
